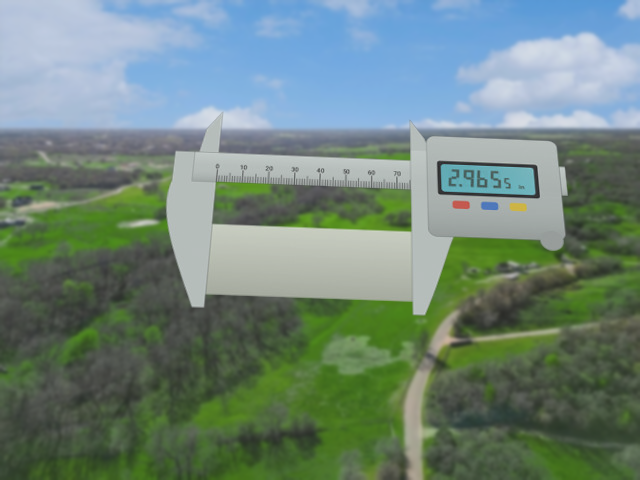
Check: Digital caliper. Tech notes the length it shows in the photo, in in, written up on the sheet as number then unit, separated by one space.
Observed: 2.9655 in
